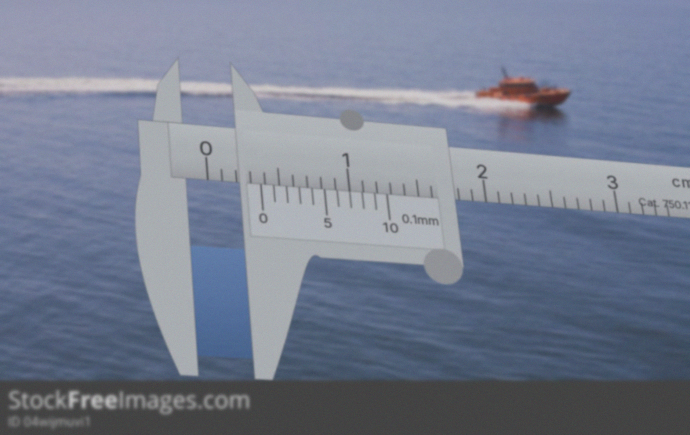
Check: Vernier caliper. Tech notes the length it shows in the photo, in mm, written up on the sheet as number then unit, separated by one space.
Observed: 3.7 mm
